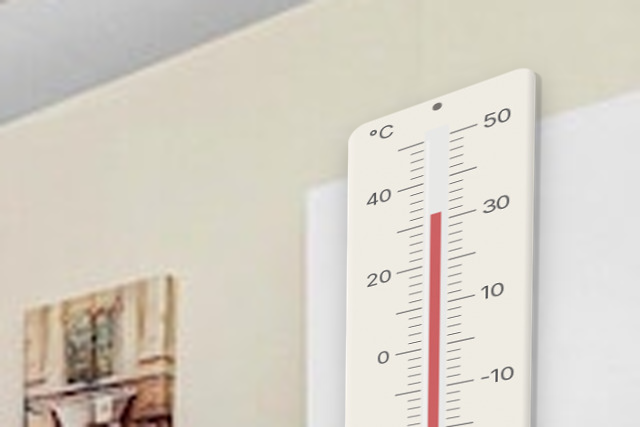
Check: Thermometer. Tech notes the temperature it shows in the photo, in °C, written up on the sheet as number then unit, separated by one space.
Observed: 32 °C
